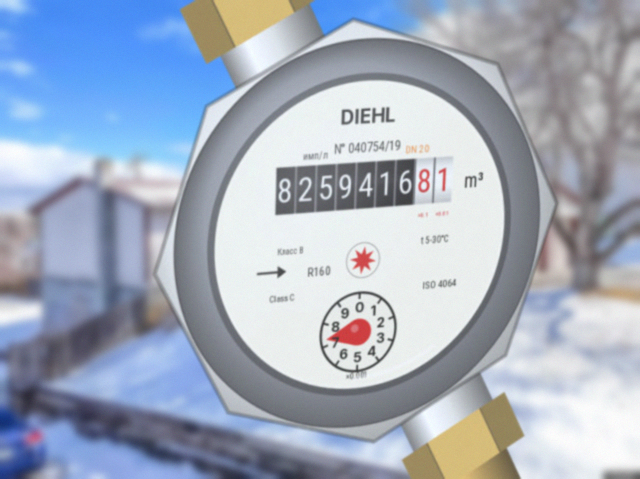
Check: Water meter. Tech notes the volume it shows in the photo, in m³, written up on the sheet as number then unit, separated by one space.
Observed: 8259416.817 m³
